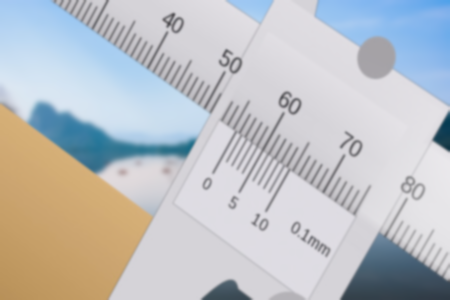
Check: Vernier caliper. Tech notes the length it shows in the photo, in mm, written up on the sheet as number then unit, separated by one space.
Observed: 55.5 mm
